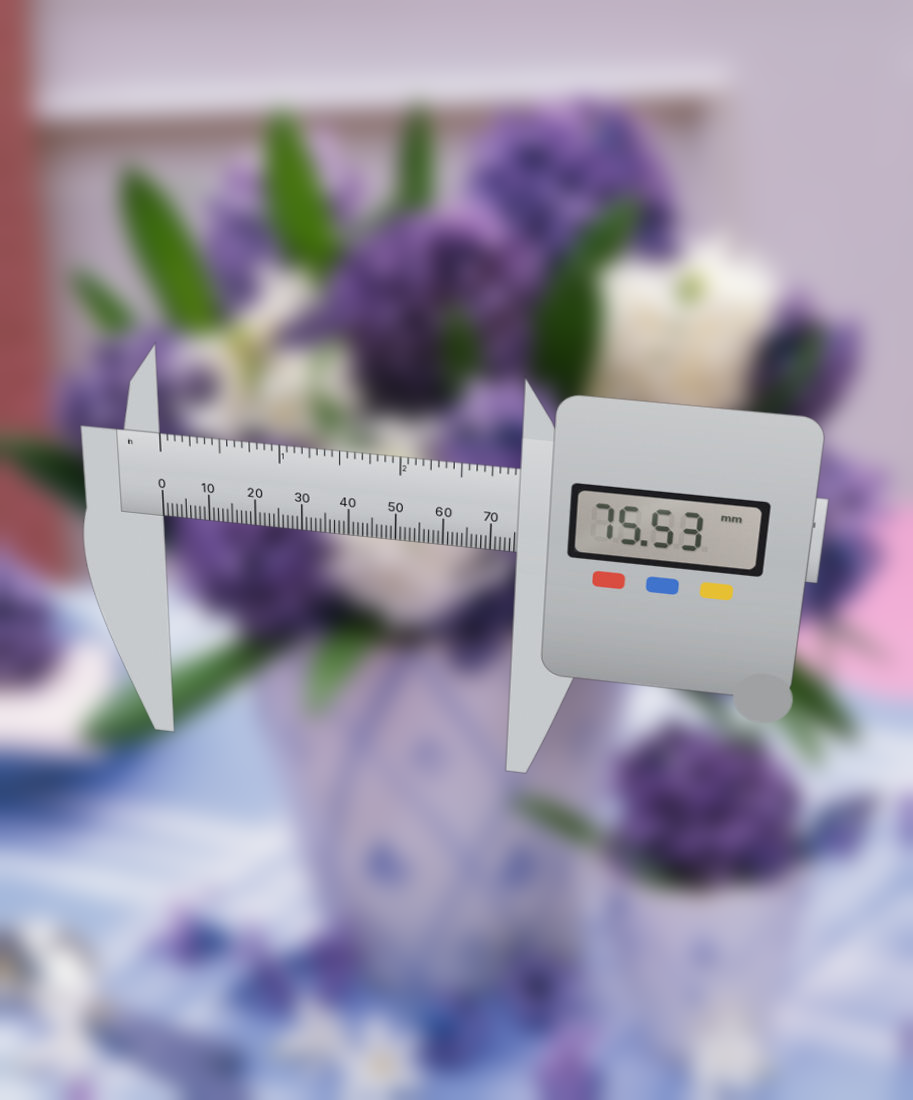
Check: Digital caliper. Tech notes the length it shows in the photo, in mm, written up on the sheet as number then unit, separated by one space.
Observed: 75.53 mm
